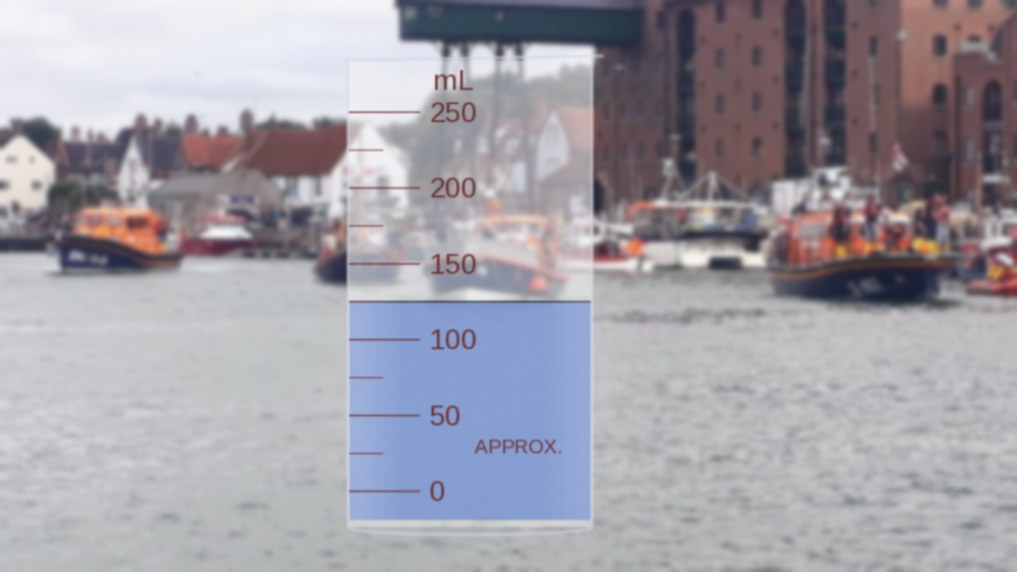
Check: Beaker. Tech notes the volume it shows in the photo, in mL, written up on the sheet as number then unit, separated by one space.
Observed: 125 mL
